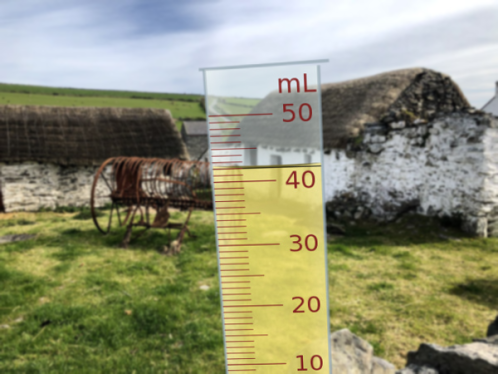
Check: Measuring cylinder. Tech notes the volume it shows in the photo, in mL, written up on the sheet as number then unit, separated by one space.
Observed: 42 mL
